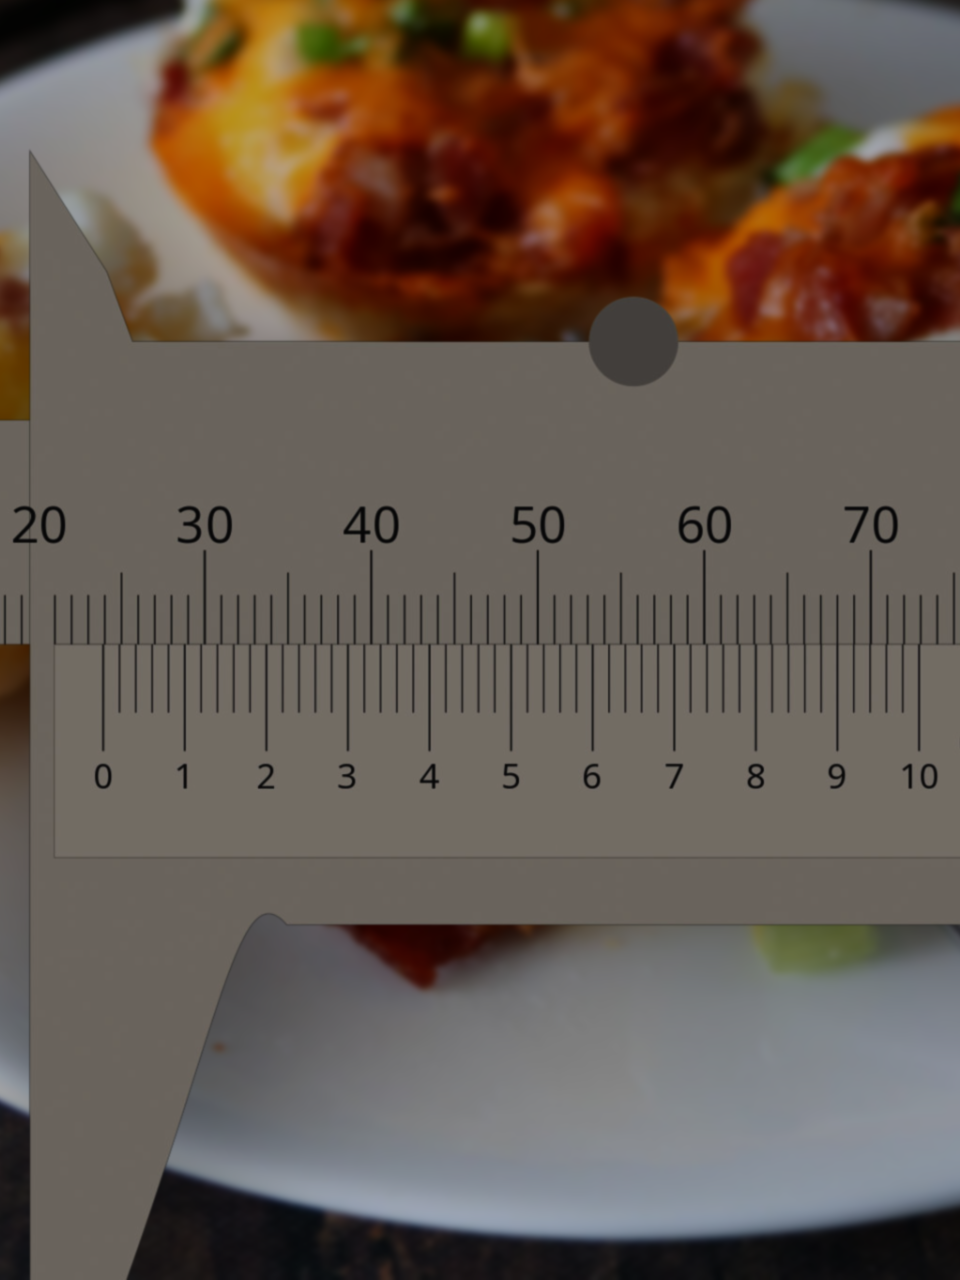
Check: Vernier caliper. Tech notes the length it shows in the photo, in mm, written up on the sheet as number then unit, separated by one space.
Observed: 23.9 mm
